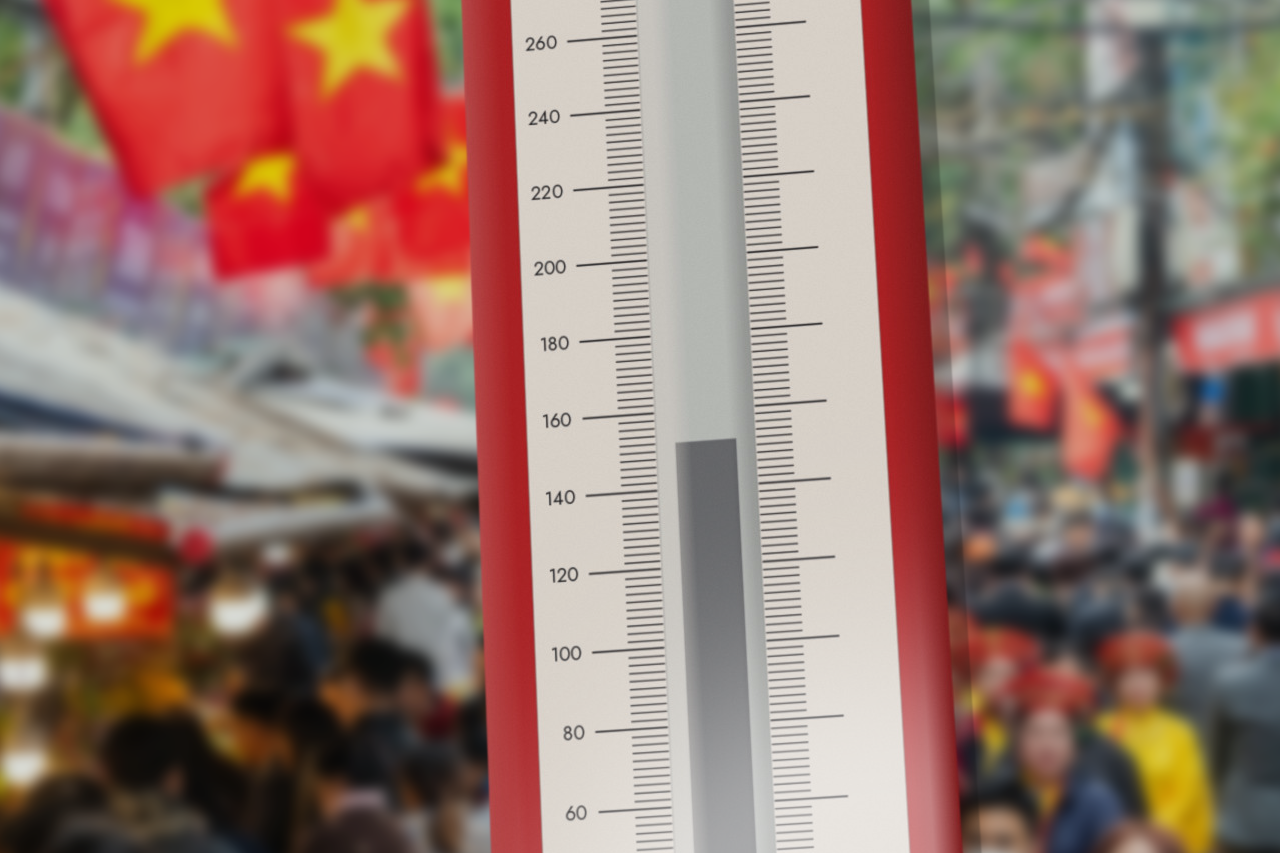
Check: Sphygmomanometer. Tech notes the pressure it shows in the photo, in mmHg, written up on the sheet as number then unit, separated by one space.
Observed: 152 mmHg
